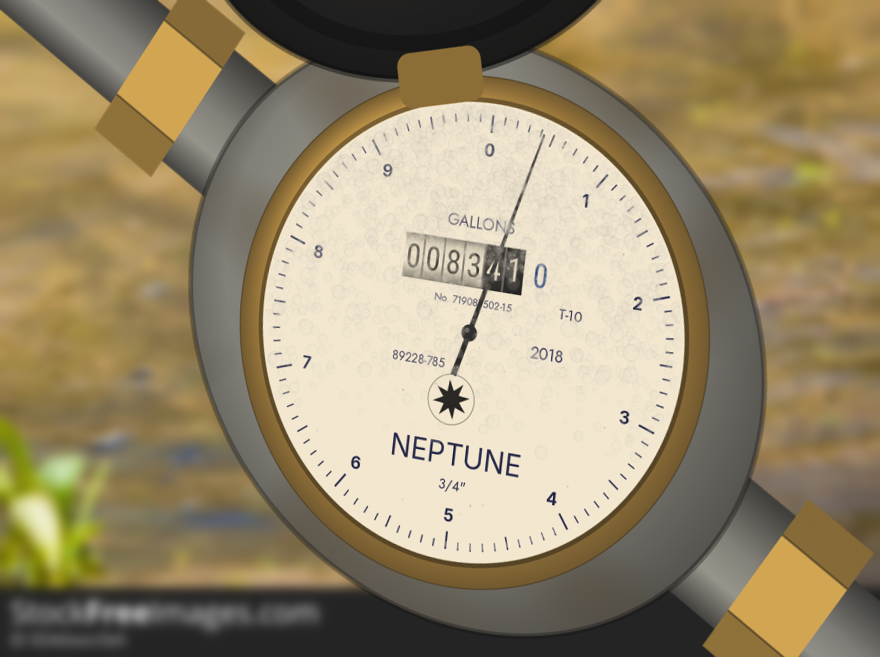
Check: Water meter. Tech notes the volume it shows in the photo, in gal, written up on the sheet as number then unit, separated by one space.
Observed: 83410.4 gal
